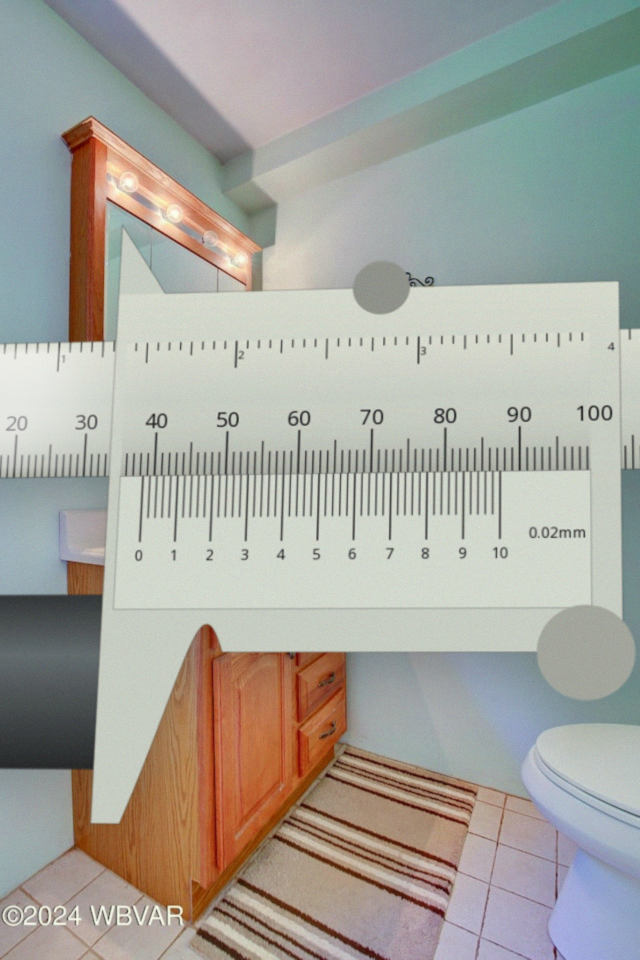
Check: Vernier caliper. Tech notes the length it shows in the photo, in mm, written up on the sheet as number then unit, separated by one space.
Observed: 38.4 mm
